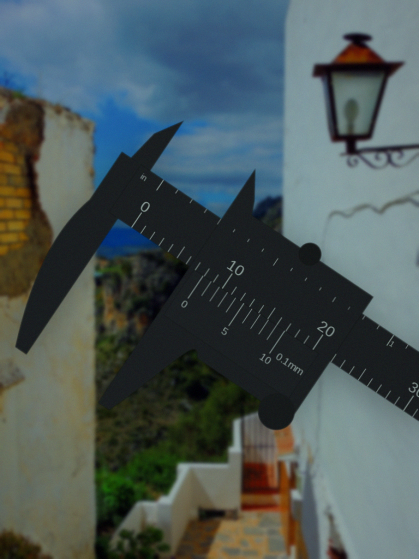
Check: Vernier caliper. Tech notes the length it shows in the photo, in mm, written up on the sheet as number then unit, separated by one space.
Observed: 7.9 mm
